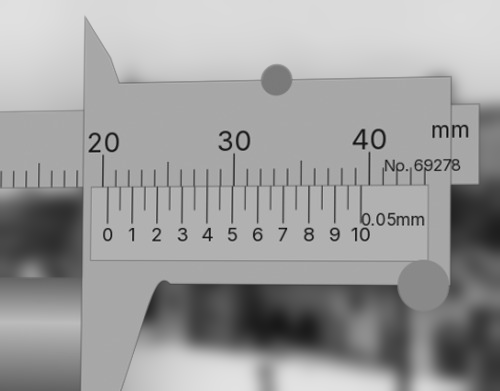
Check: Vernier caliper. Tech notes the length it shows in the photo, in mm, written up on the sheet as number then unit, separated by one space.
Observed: 20.4 mm
